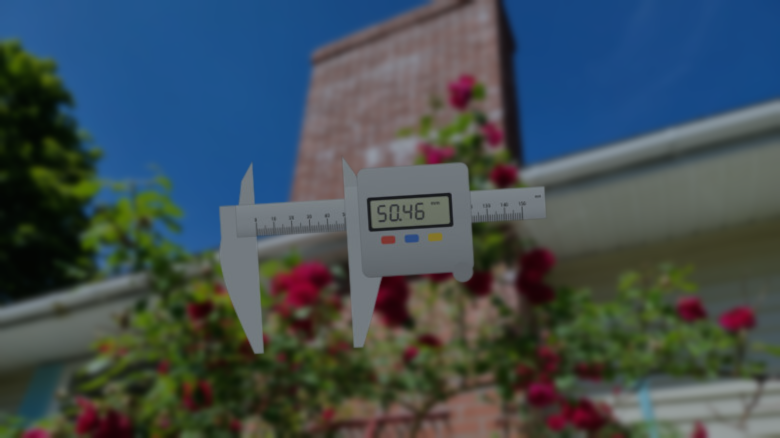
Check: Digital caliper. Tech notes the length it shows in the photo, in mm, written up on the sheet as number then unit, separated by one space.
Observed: 50.46 mm
